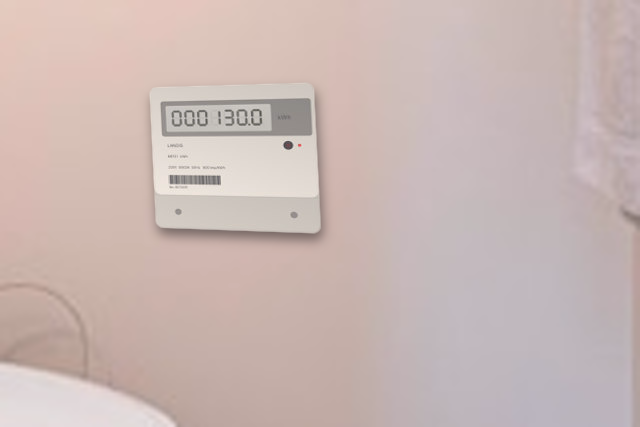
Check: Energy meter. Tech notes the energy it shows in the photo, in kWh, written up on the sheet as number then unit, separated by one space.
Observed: 130.0 kWh
